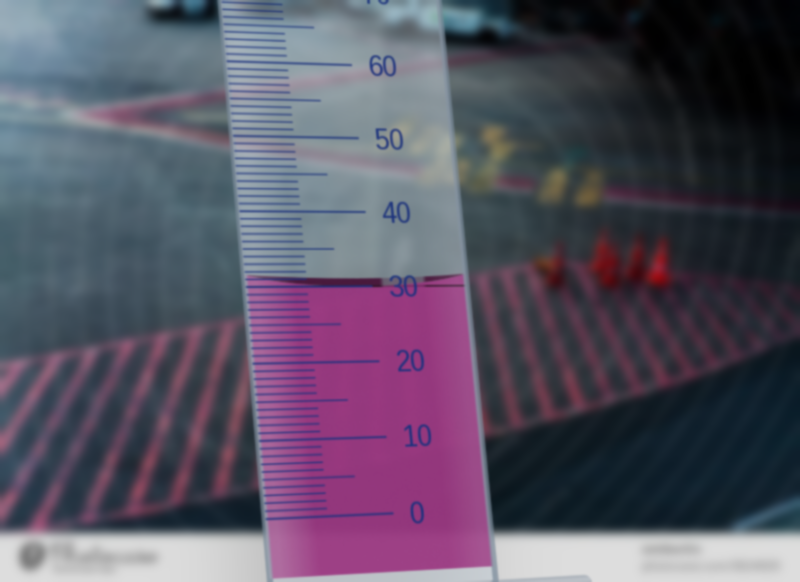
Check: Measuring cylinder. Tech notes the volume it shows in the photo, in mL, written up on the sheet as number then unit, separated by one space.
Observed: 30 mL
